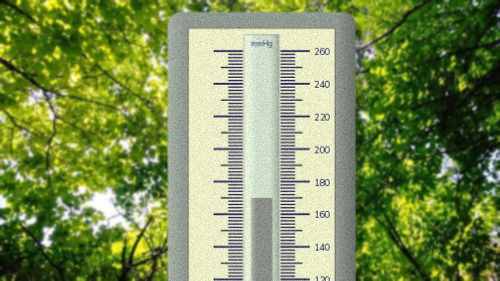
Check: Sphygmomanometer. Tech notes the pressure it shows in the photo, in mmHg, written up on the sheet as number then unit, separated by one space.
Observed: 170 mmHg
